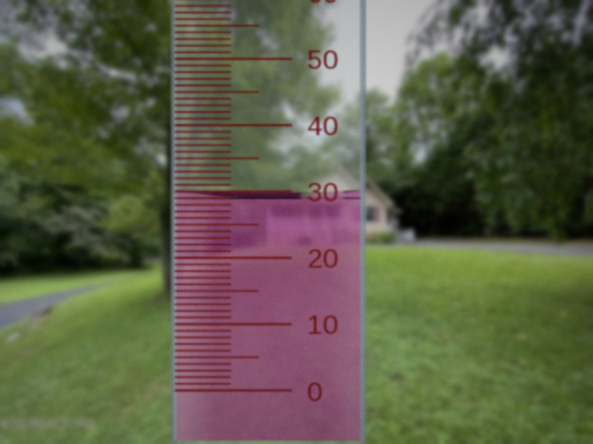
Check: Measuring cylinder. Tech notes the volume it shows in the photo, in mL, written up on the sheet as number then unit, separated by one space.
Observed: 29 mL
